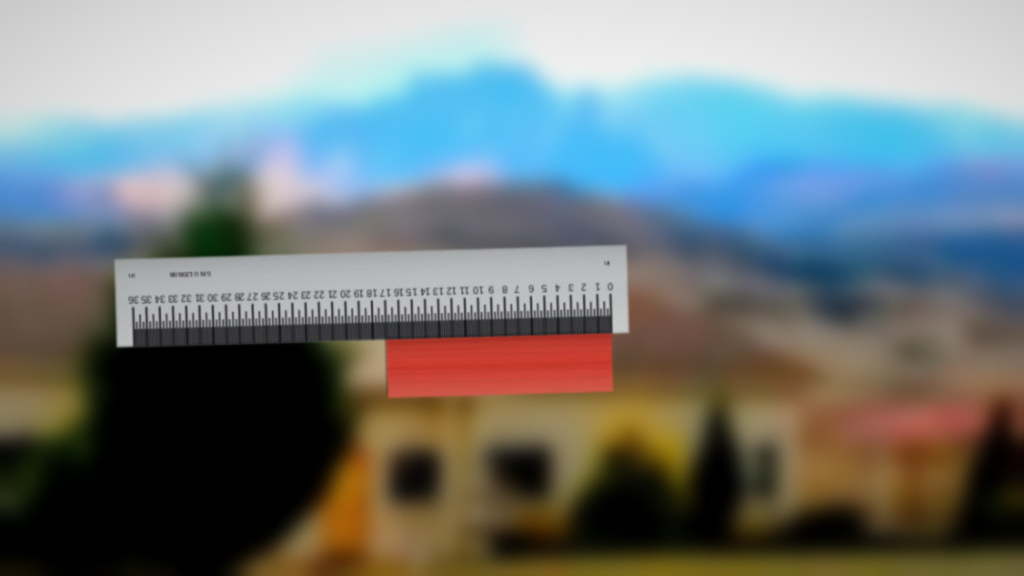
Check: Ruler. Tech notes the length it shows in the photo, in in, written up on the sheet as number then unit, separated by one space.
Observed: 17 in
